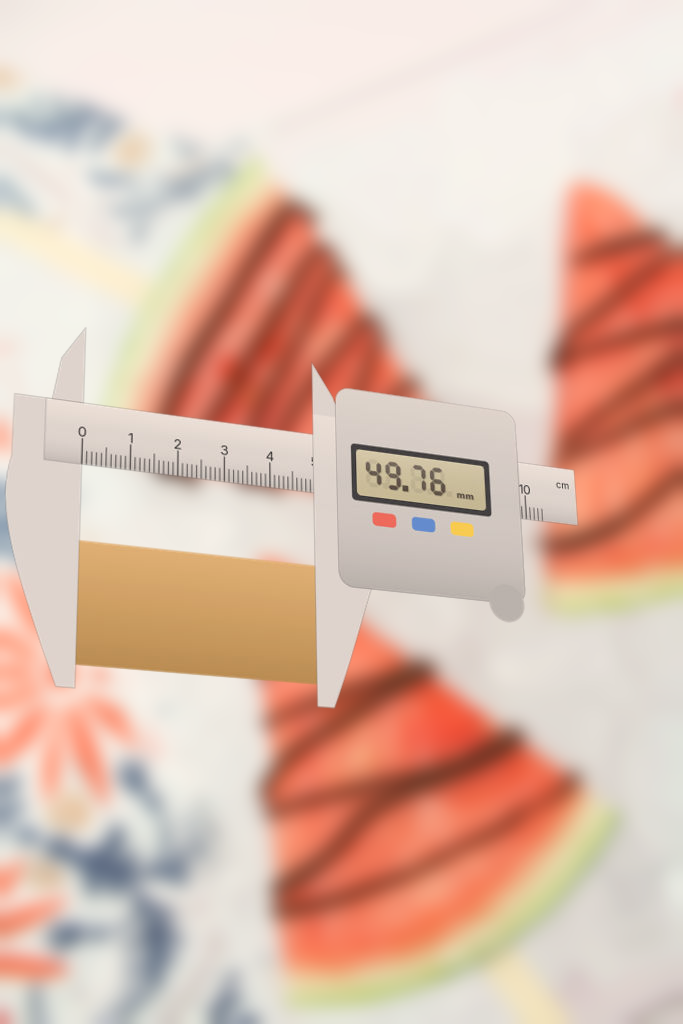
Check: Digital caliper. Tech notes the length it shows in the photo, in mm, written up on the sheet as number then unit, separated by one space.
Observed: 49.76 mm
